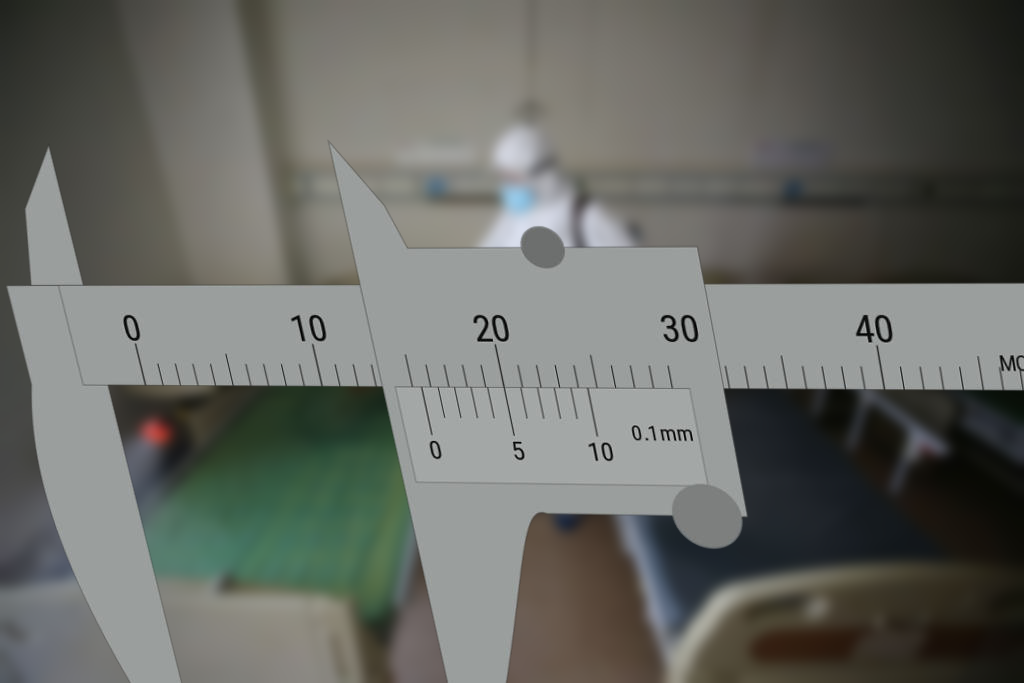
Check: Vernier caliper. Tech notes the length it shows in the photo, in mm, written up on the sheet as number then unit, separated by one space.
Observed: 15.5 mm
